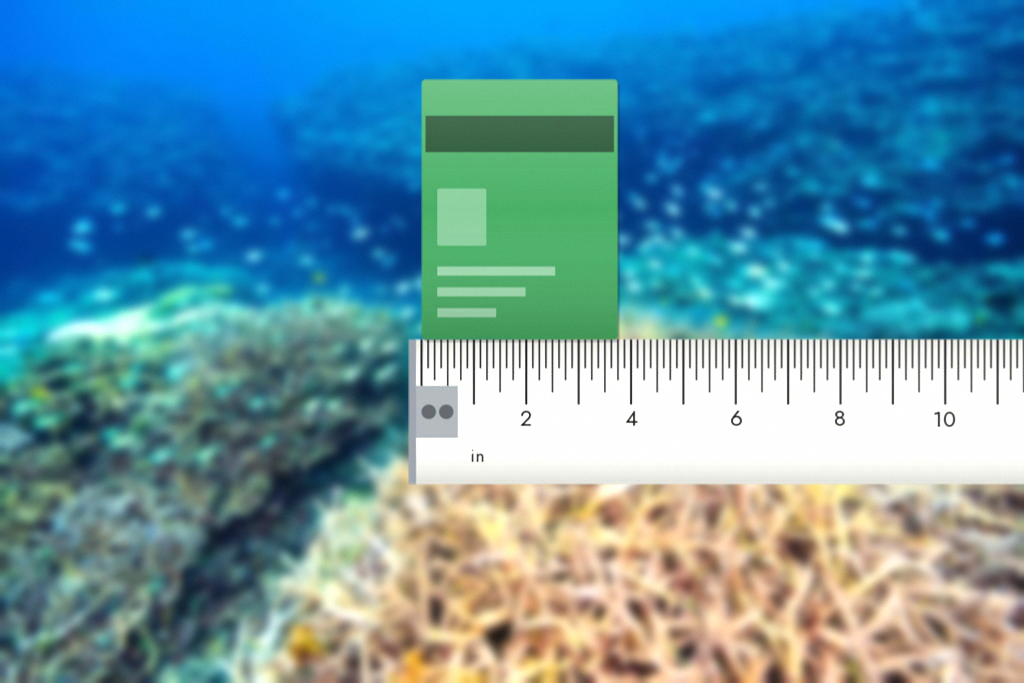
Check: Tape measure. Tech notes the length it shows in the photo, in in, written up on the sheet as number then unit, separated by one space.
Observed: 3.75 in
